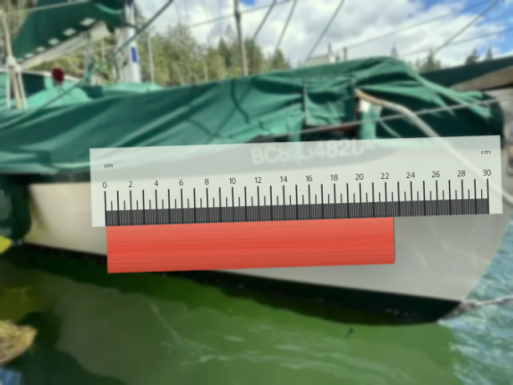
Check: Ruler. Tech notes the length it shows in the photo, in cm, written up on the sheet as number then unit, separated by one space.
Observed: 22.5 cm
